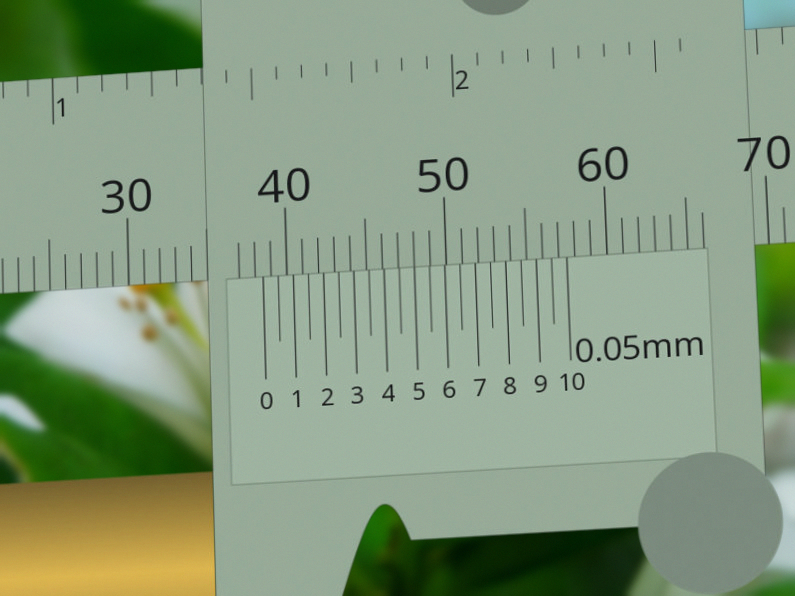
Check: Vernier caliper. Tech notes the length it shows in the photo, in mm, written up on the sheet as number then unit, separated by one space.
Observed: 38.5 mm
